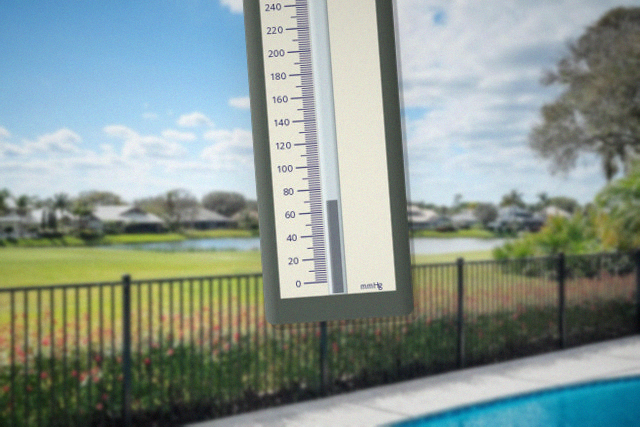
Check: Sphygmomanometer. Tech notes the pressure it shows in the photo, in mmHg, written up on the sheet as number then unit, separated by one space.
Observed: 70 mmHg
